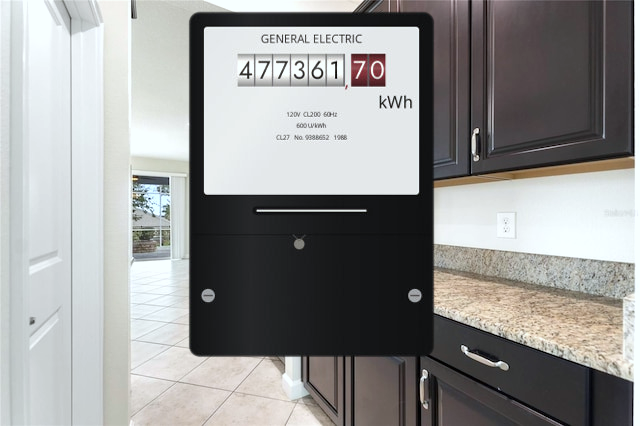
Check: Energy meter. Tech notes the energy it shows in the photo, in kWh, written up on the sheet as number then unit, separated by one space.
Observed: 477361.70 kWh
